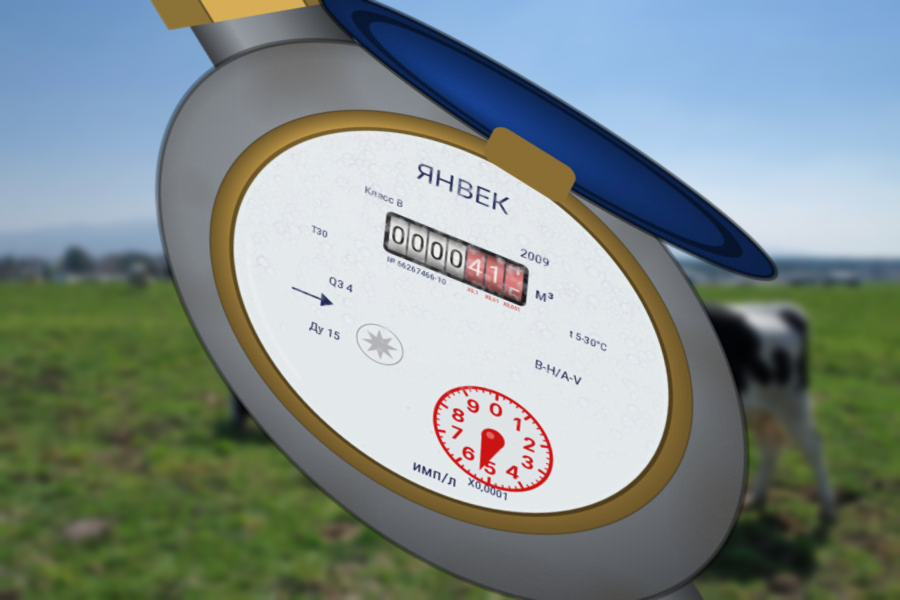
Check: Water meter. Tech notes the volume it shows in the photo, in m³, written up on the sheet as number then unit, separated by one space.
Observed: 0.4145 m³
